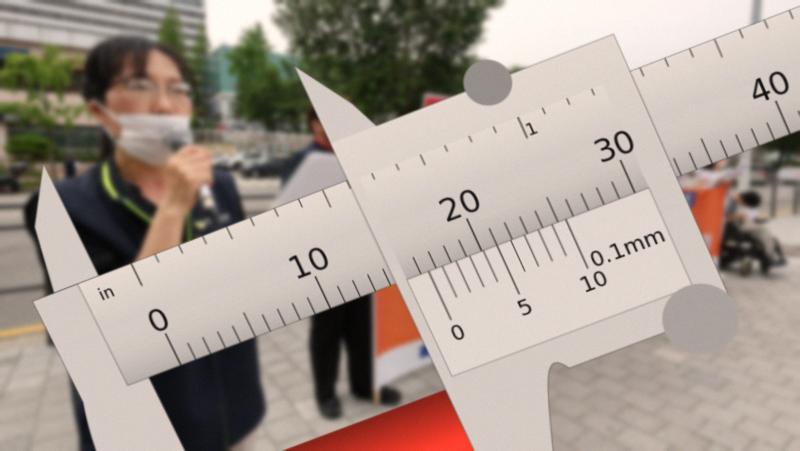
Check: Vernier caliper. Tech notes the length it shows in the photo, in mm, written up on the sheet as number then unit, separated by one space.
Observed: 16.5 mm
